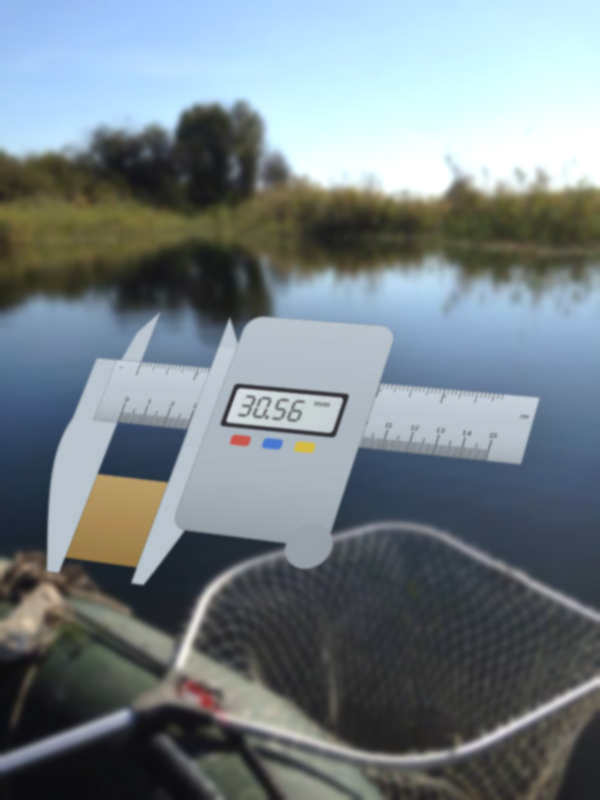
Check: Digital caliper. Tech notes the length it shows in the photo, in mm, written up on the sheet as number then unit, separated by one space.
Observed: 30.56 mm
